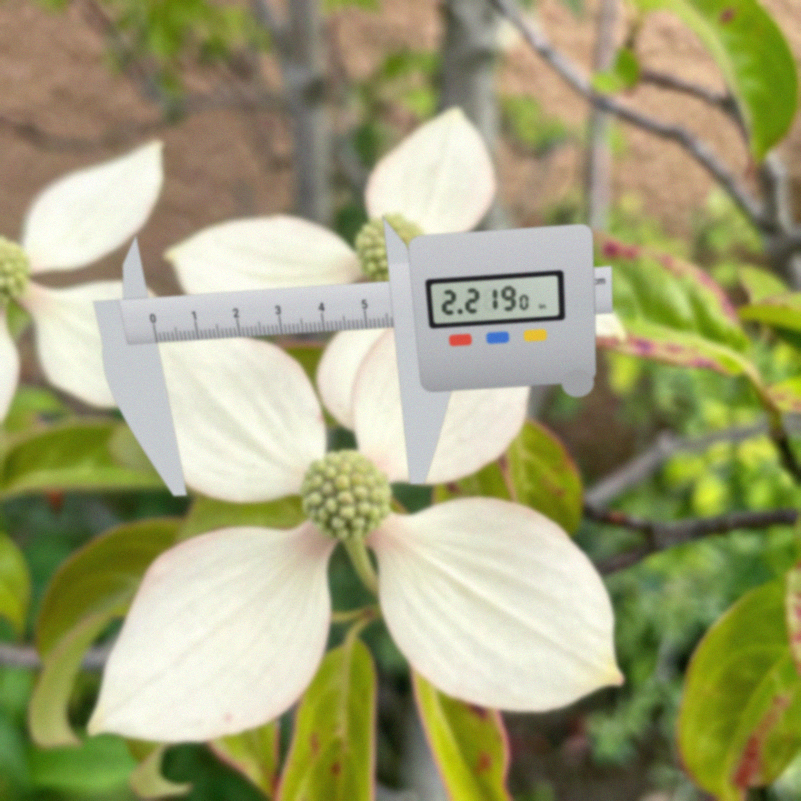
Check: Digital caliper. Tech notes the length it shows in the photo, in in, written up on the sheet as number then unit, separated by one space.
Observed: 2.2190 in
